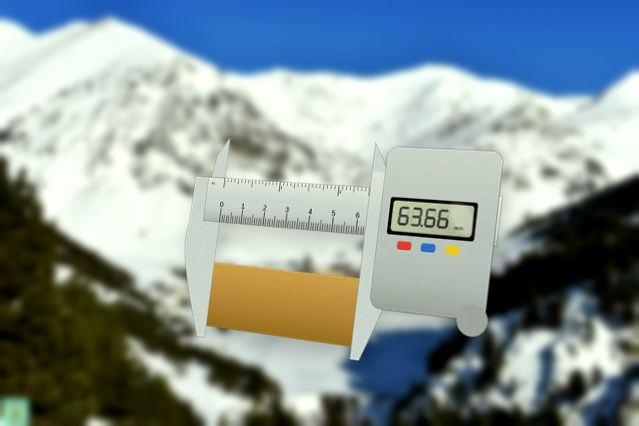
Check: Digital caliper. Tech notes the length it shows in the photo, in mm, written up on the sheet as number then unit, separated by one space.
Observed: 63.66 mm
